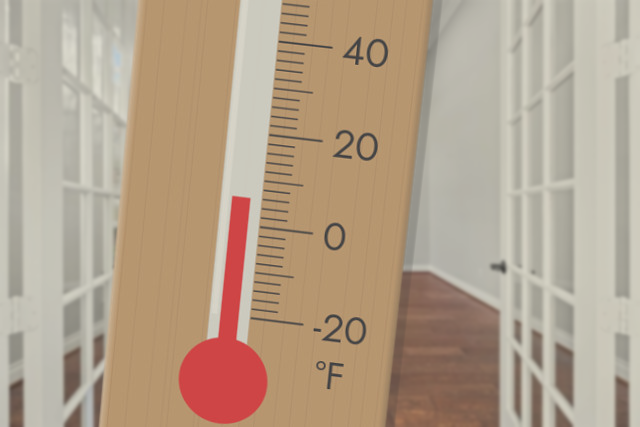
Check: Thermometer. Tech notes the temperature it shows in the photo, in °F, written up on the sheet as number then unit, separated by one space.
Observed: 6 °F
